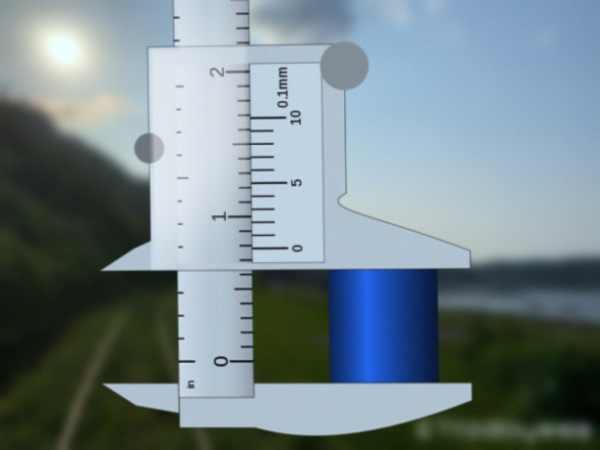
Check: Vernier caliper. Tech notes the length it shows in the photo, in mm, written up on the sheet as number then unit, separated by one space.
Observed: 7.8 mm
